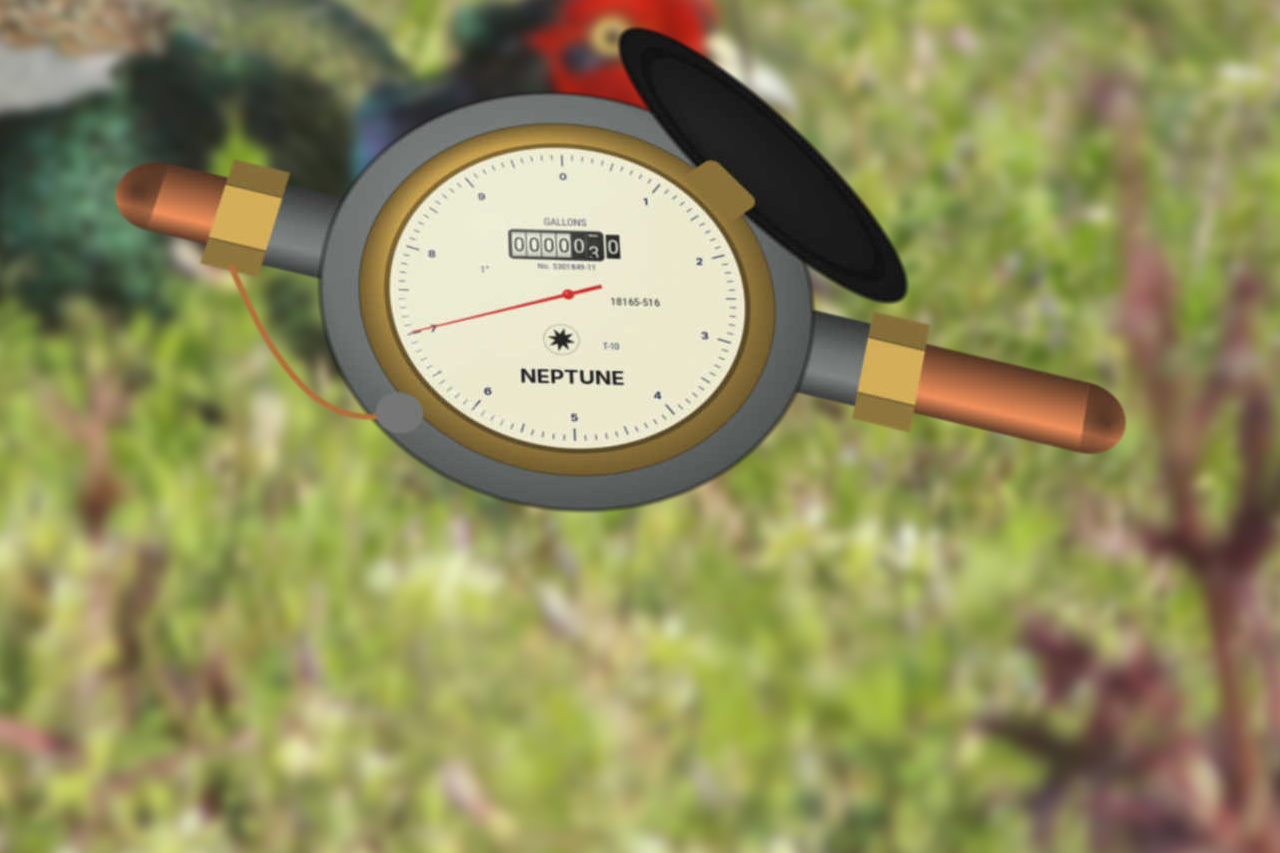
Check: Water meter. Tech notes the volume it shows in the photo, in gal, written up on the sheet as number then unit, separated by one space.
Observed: 27.0 gal
